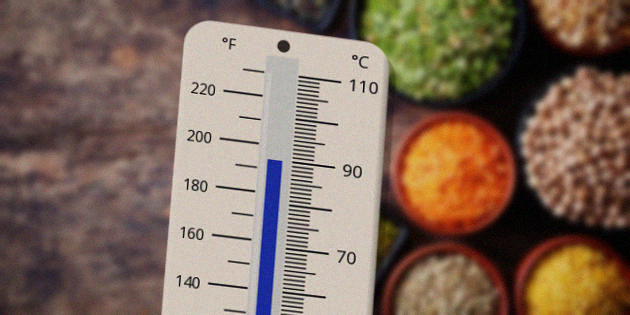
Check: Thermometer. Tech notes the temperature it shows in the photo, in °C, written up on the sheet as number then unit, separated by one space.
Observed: 90 °C
